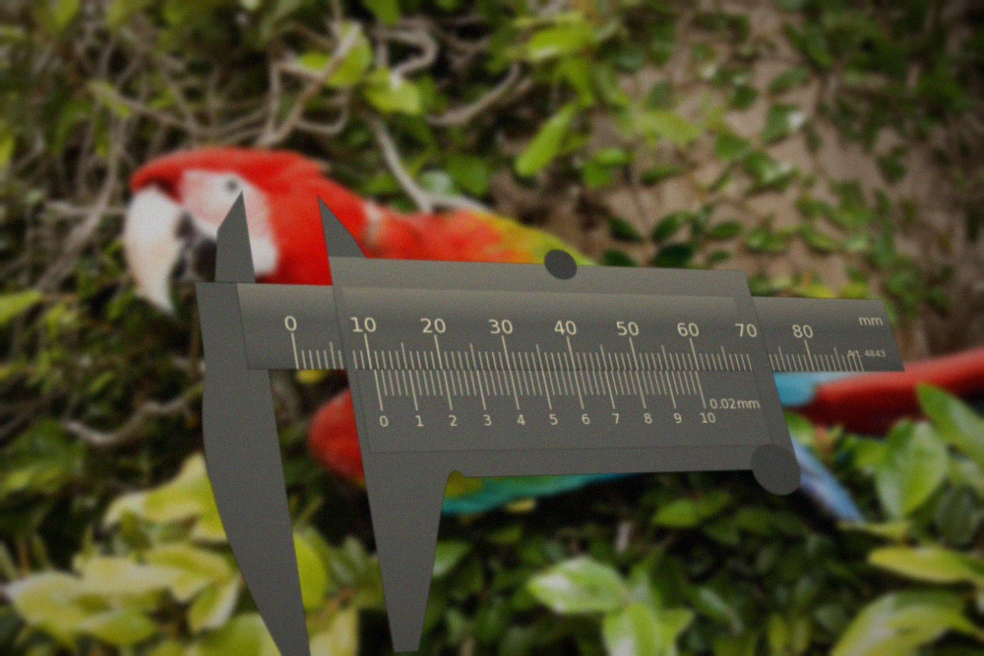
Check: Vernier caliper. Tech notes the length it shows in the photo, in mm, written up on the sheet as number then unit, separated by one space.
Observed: 10.5 mm
